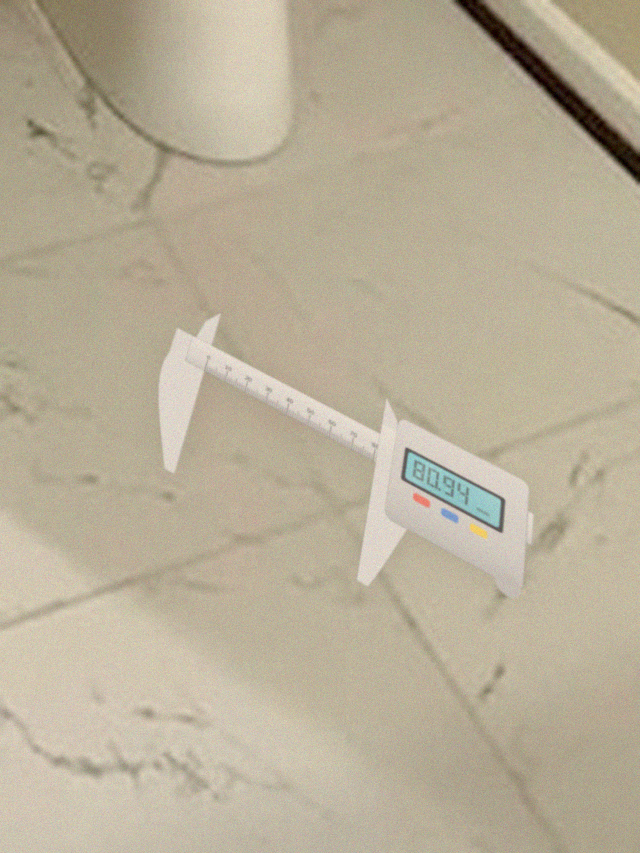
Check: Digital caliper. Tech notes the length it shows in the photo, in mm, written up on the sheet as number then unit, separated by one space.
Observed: 80.94 mm
